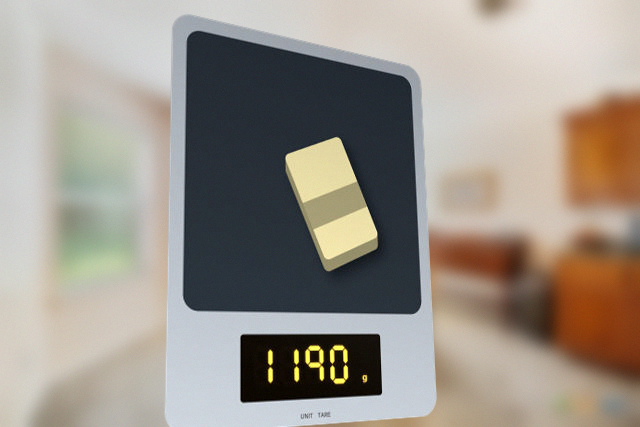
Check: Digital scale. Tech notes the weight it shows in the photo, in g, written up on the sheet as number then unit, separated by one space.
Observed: 1190 g
